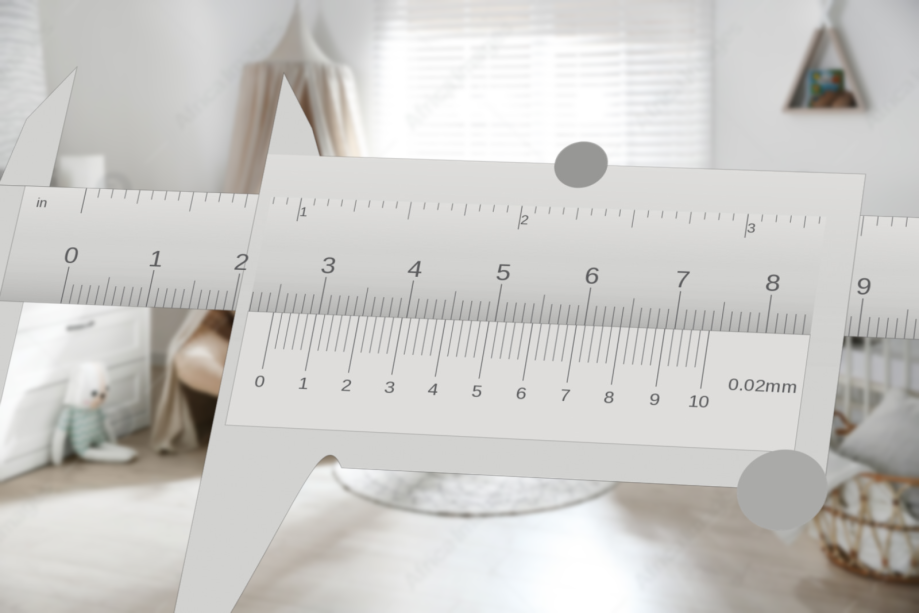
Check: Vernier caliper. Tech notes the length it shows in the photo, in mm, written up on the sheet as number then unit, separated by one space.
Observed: 24.8 mm
